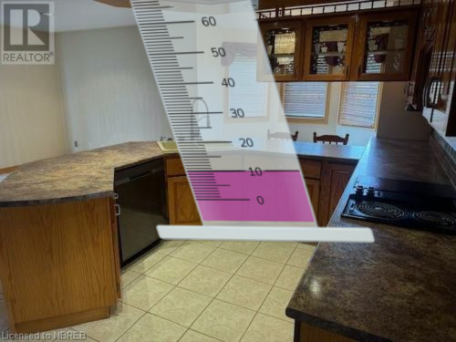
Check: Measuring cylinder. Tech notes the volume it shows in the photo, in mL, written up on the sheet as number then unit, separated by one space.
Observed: 10 mL
